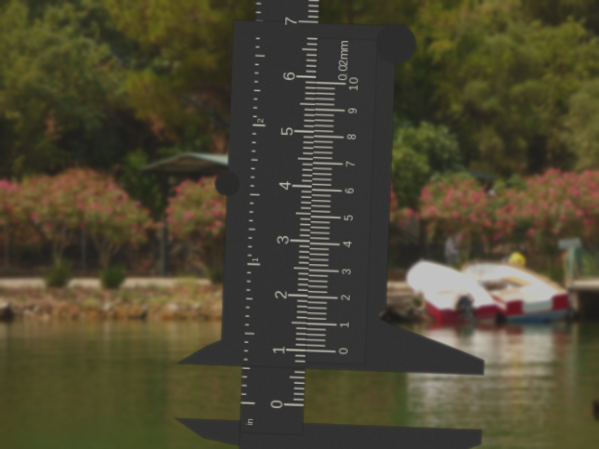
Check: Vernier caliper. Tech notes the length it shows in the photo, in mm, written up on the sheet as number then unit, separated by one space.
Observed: 10.0 mm
